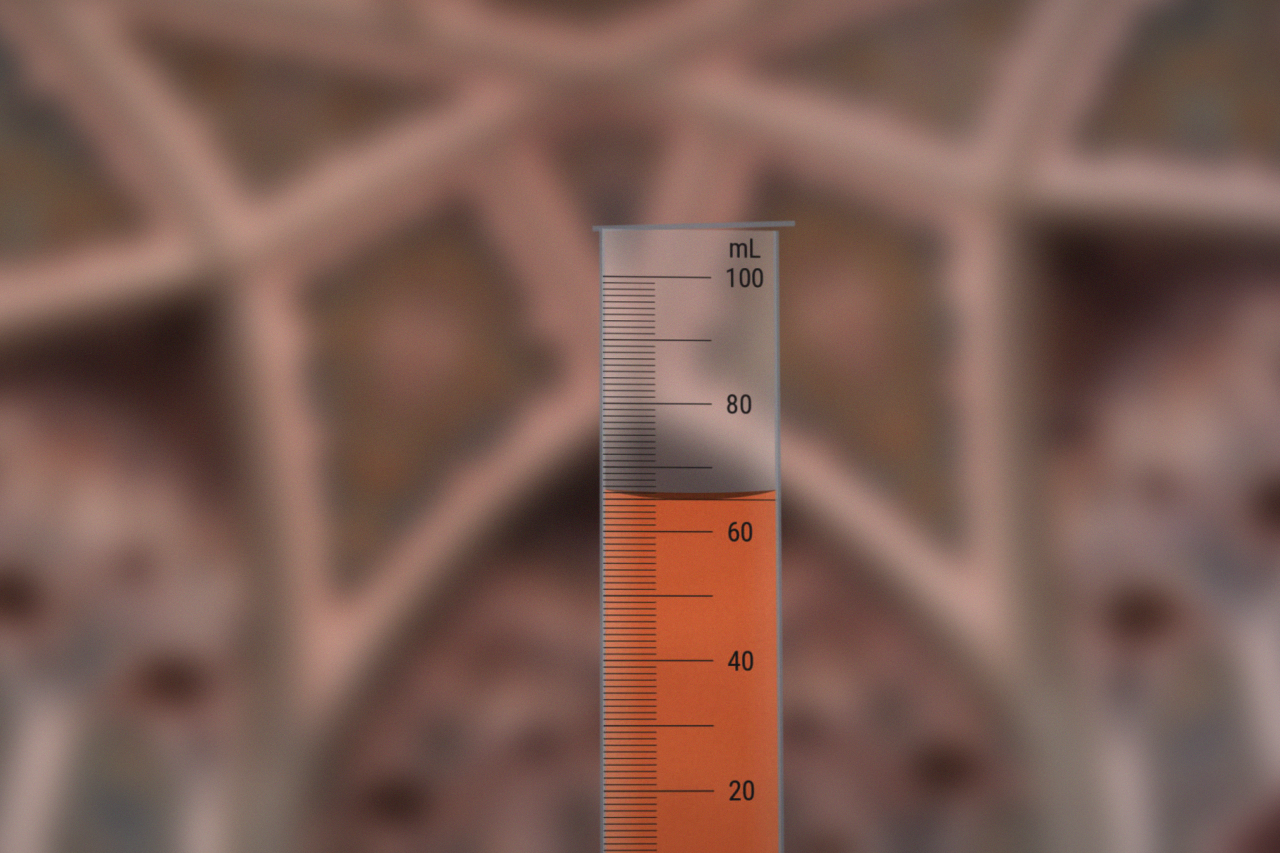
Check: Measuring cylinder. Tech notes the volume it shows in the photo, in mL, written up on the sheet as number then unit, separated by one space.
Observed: 65 mL
